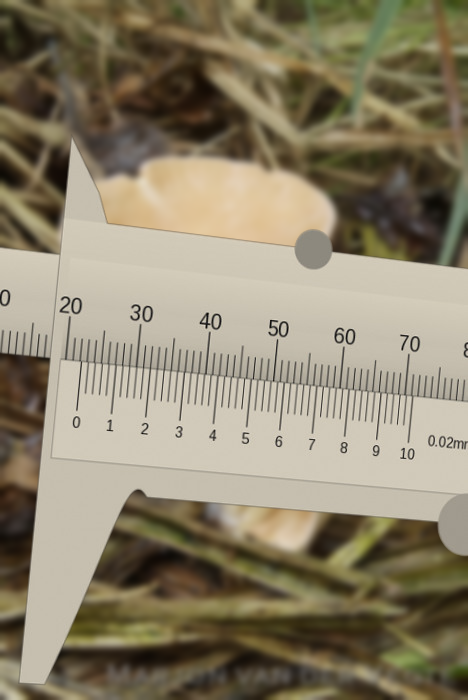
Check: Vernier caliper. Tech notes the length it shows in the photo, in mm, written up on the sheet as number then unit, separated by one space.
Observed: 22.2 mm
